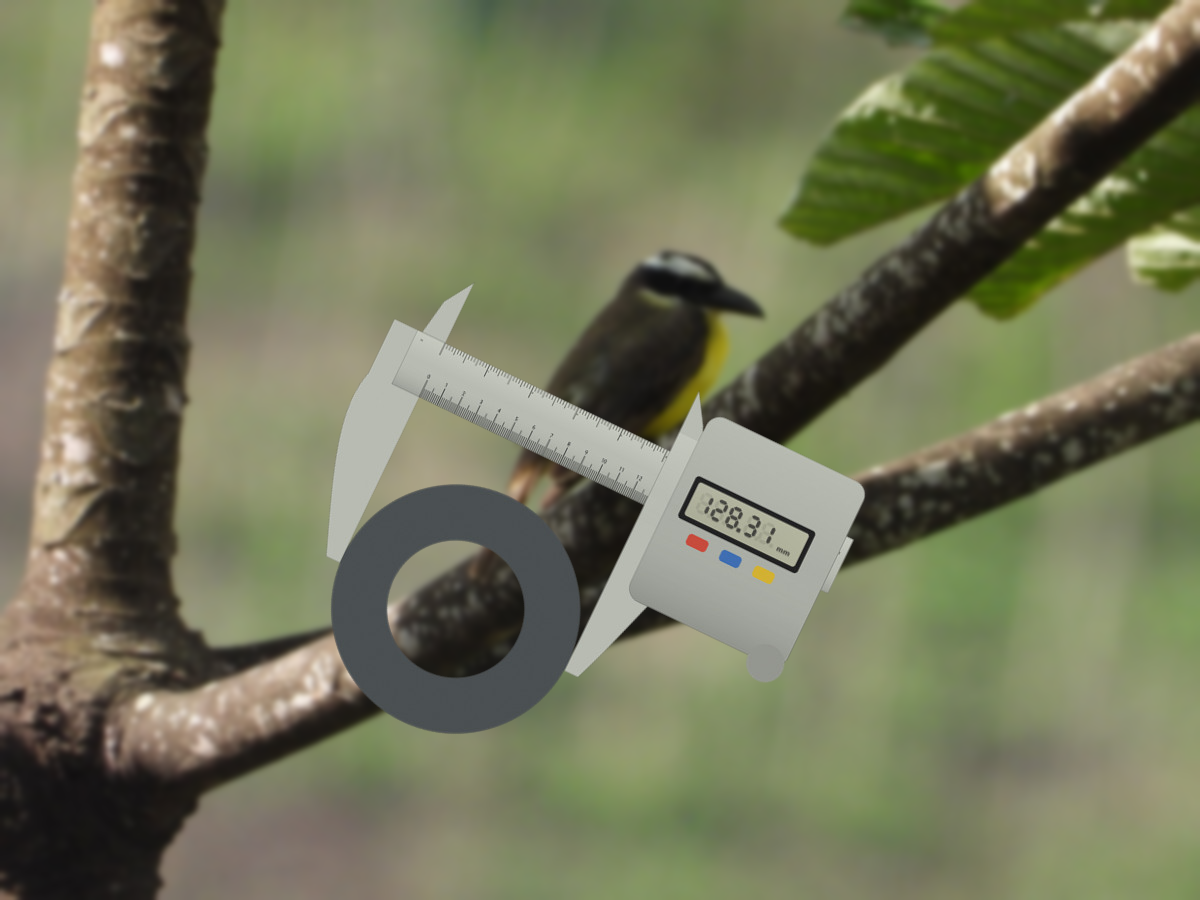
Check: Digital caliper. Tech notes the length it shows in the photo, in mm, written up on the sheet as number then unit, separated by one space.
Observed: 128.31 mm
